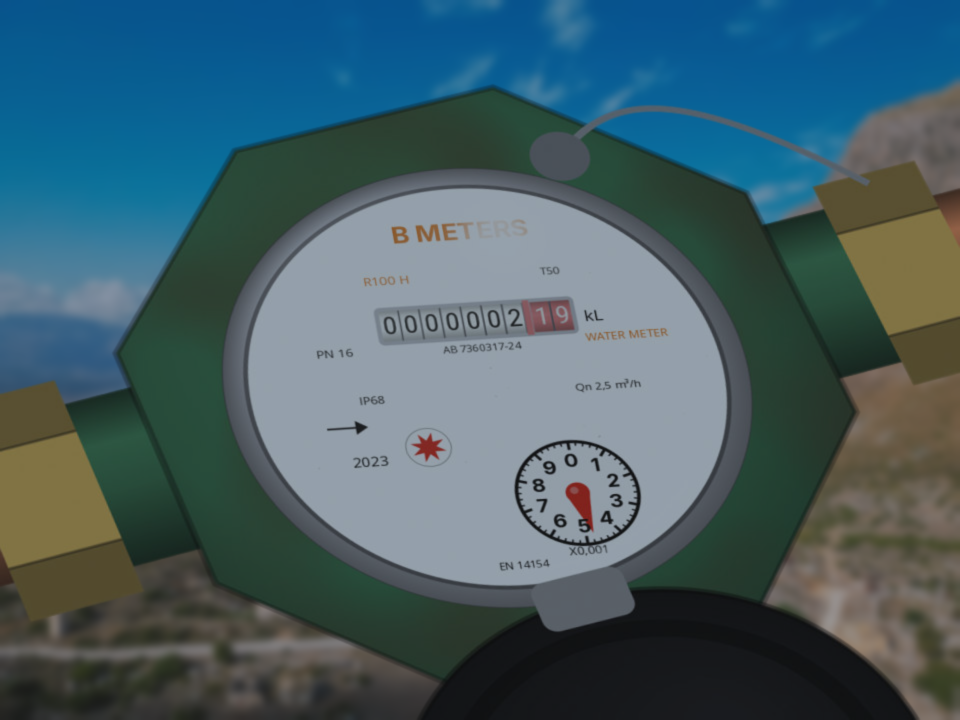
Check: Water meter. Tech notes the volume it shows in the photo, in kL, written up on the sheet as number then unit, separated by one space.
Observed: 2.194 kL
